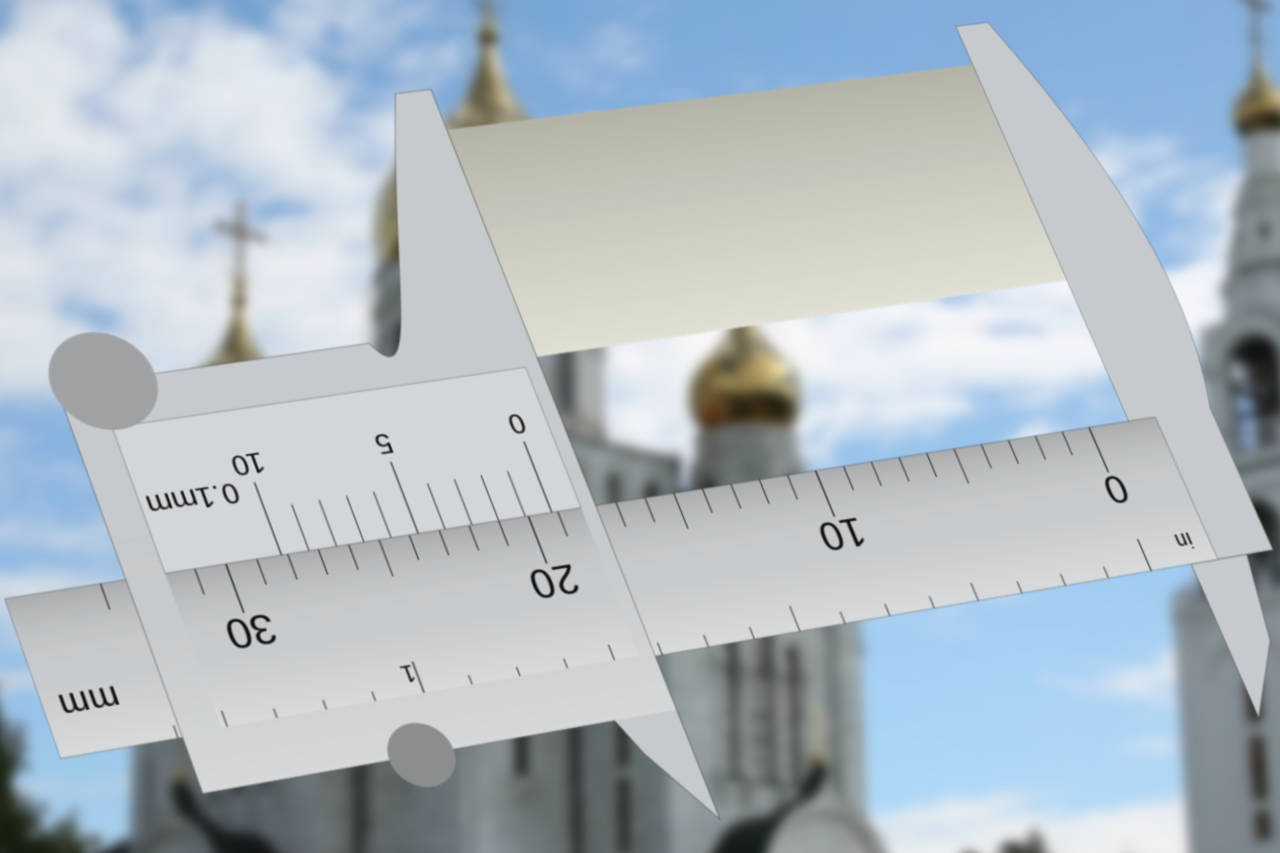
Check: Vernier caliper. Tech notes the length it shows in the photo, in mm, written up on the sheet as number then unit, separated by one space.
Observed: 19.2 mm
